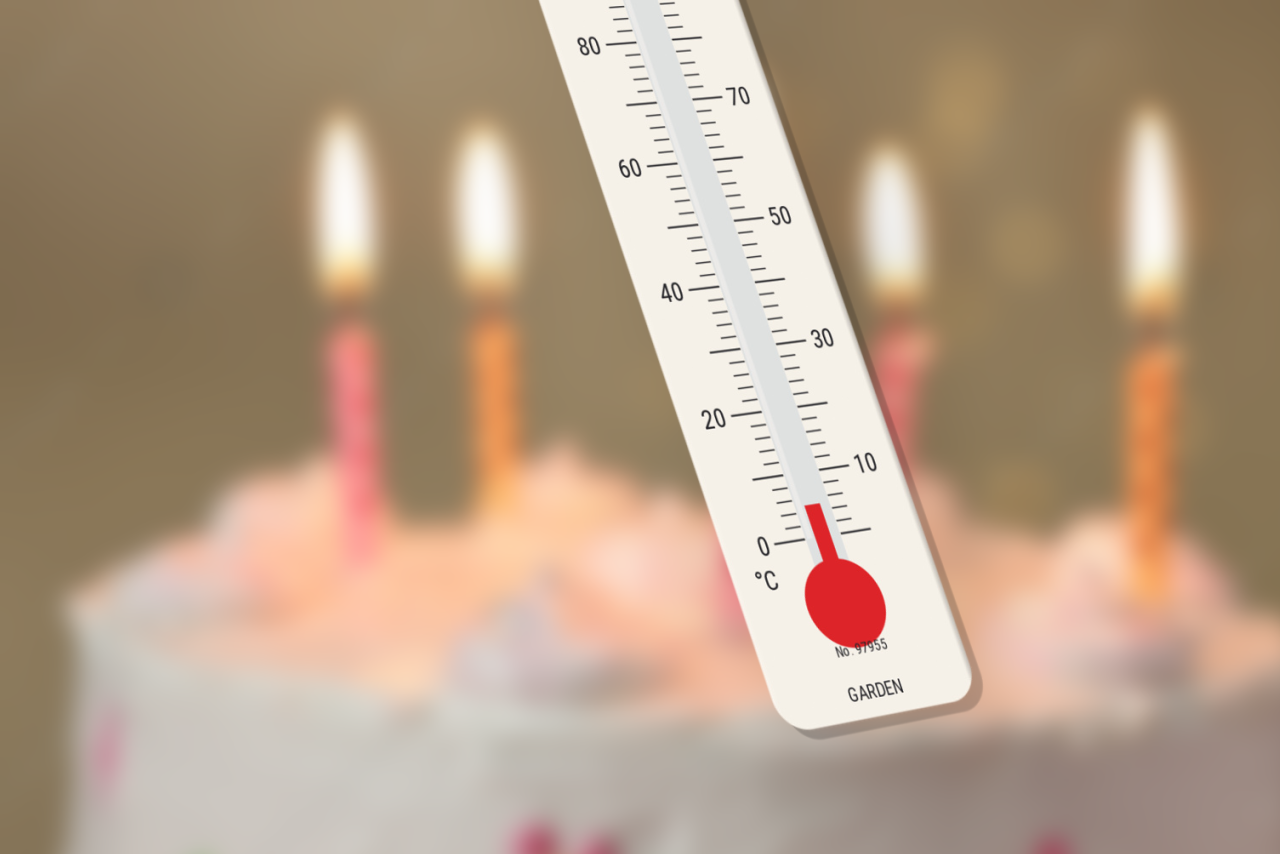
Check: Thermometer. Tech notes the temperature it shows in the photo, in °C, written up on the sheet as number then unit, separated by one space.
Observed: 5 °C
